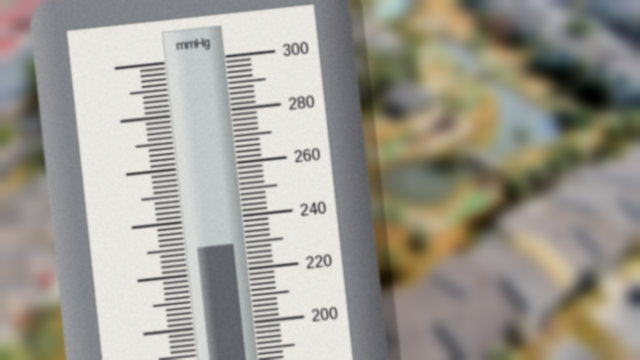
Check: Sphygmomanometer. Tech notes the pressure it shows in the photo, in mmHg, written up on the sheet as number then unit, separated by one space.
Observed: 230 mmHg
